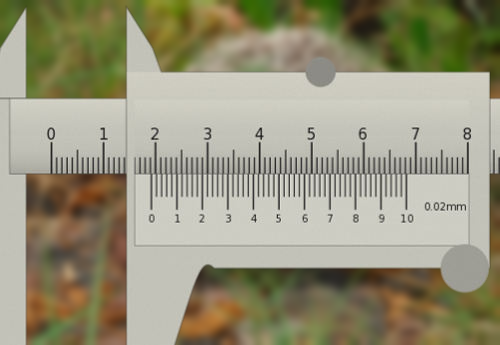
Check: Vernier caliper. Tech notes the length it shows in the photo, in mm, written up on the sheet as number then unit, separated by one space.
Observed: 19.2 mm
